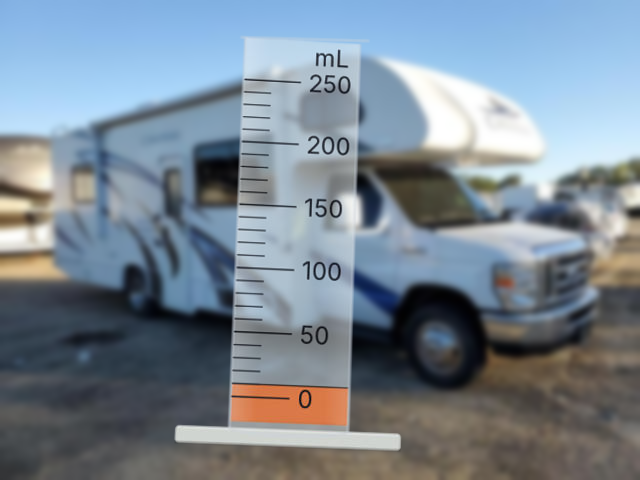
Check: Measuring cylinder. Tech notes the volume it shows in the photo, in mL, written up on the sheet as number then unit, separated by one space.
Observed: 10 mL
